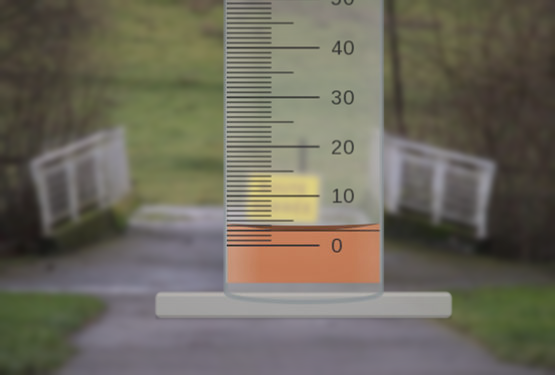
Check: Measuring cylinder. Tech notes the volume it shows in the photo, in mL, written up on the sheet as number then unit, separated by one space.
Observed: 3 mL
